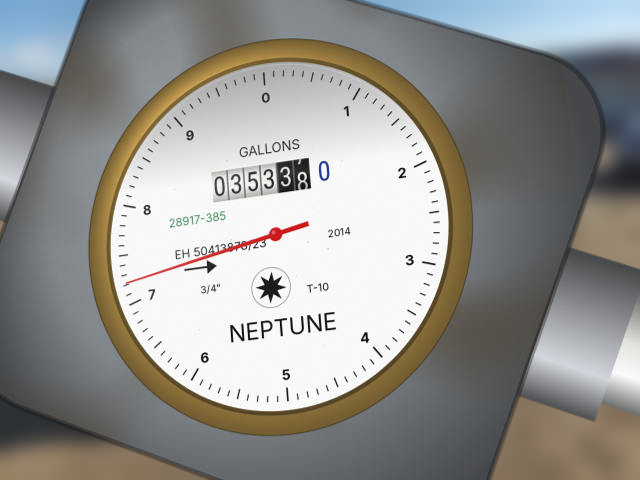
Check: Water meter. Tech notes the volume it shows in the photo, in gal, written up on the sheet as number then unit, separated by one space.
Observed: 353377.2 gal
